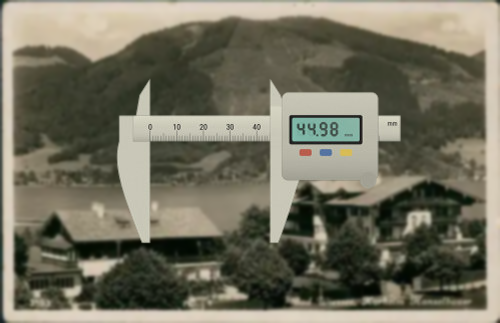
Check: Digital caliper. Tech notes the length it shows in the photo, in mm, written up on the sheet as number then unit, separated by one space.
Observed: 44.98 mm
